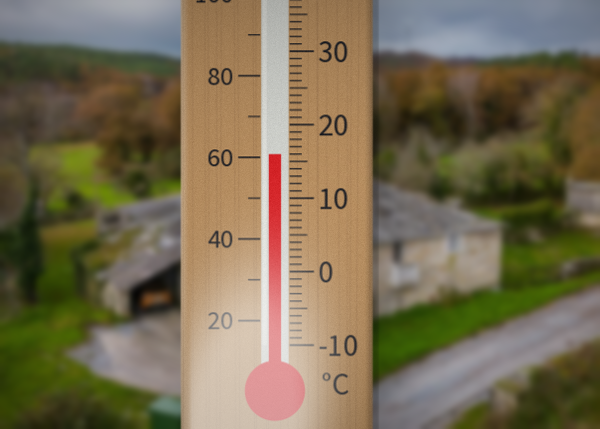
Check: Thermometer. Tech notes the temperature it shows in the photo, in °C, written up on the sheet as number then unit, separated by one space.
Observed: 16 °C
